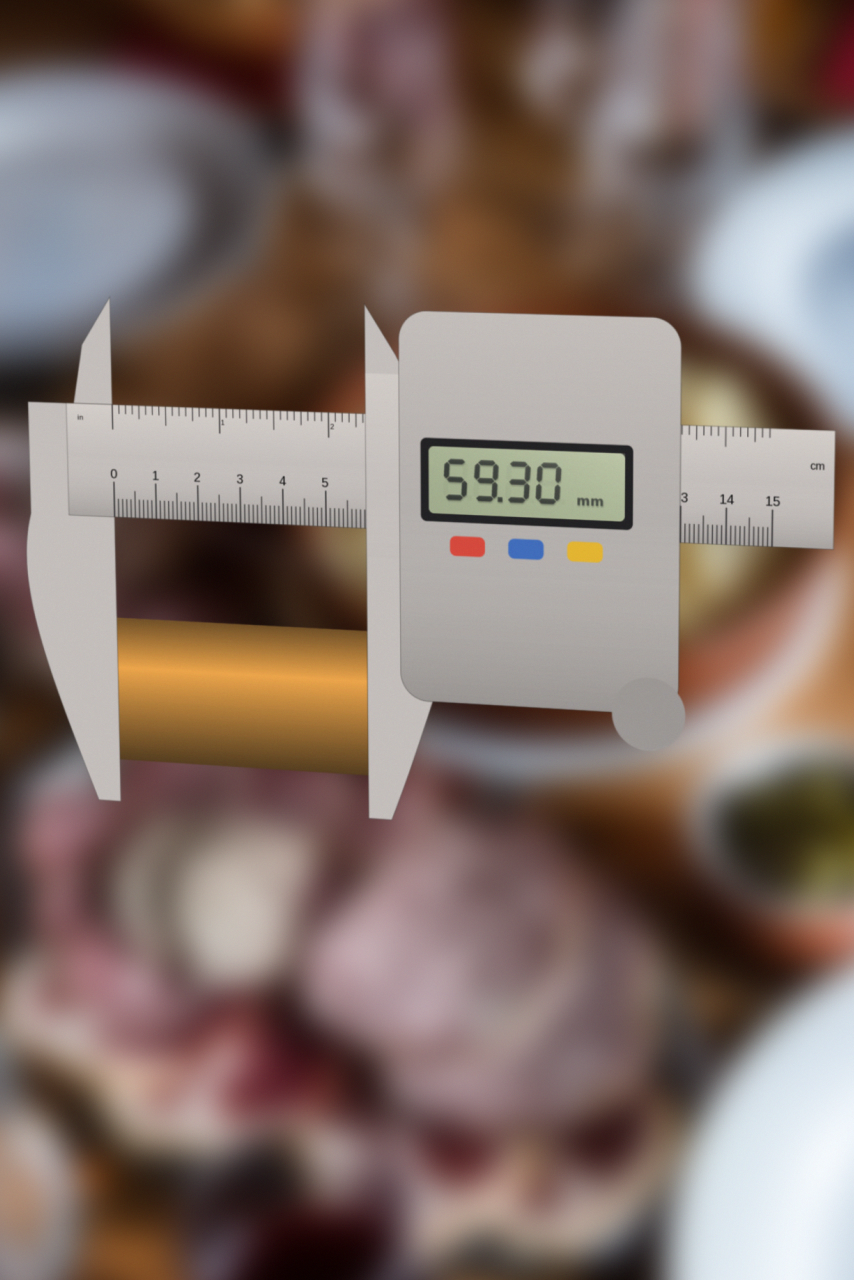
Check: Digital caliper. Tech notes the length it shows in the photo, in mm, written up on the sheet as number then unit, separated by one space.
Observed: 59.30 mm
